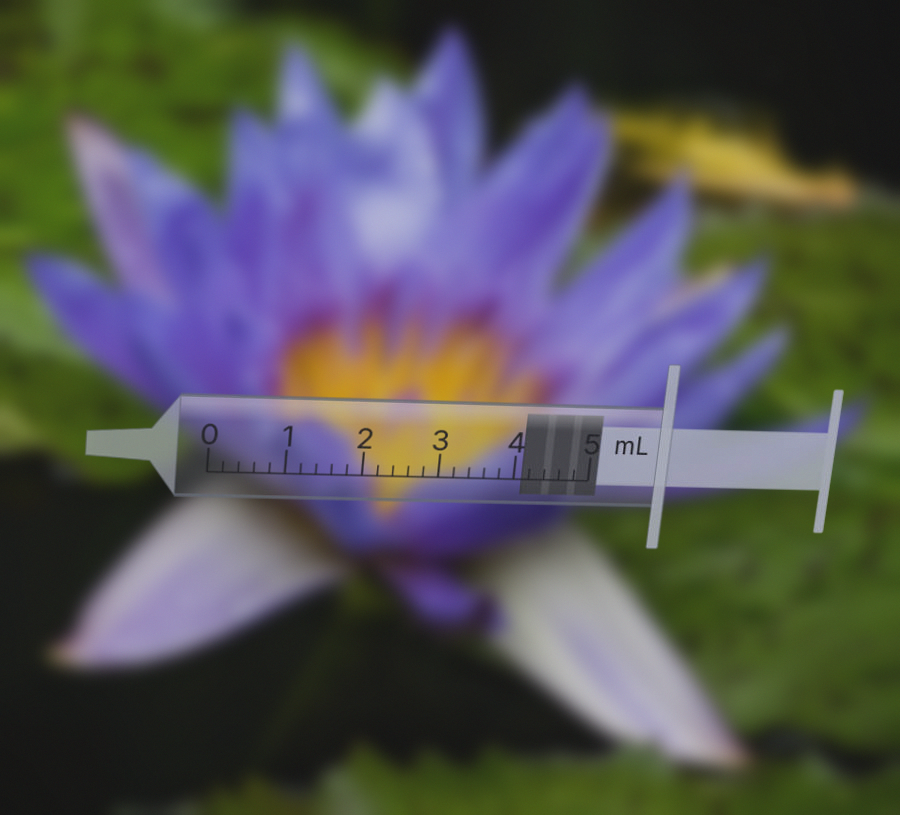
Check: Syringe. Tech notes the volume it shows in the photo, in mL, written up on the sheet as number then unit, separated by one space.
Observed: 4.1 mL
